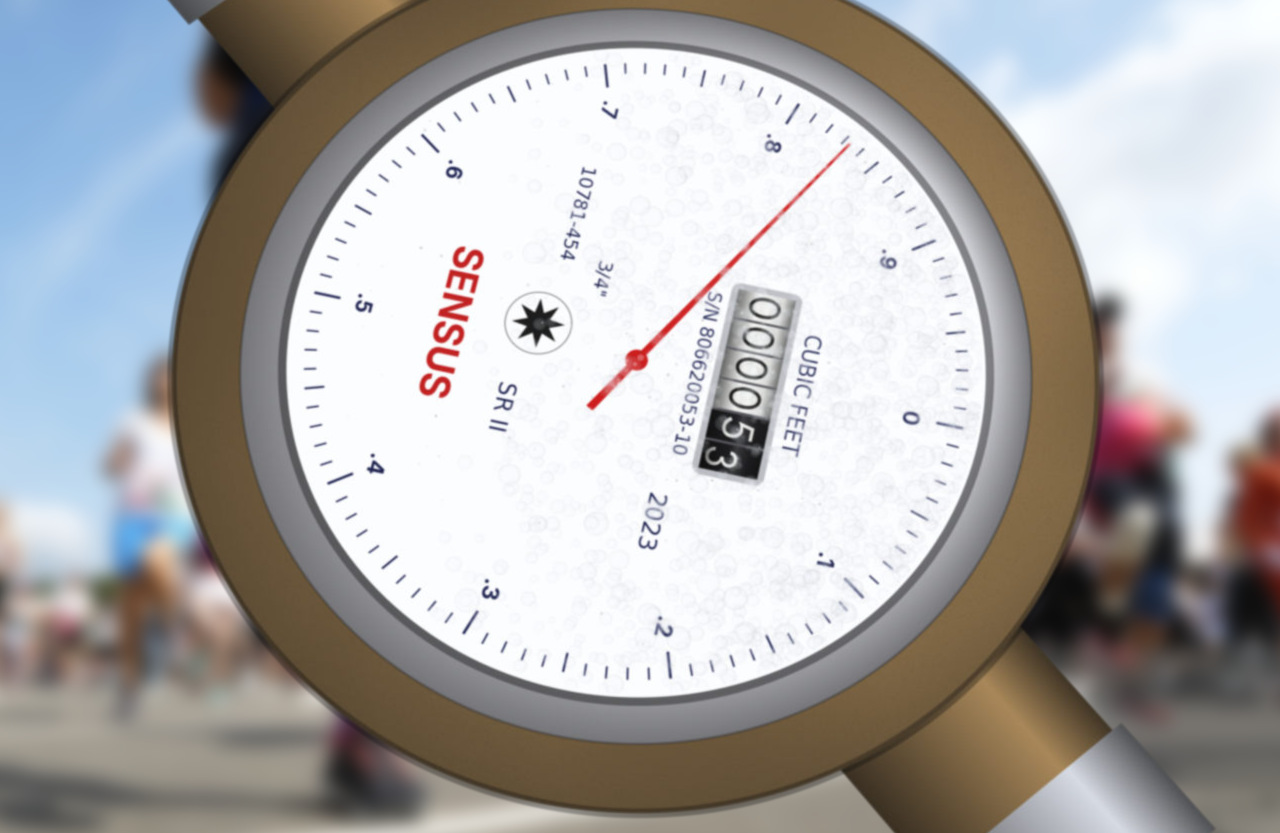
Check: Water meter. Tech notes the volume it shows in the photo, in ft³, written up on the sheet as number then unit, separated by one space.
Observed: 52.83 ft³
